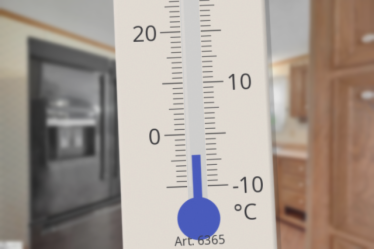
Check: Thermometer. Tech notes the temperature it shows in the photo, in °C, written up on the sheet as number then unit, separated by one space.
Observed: -4 °C
